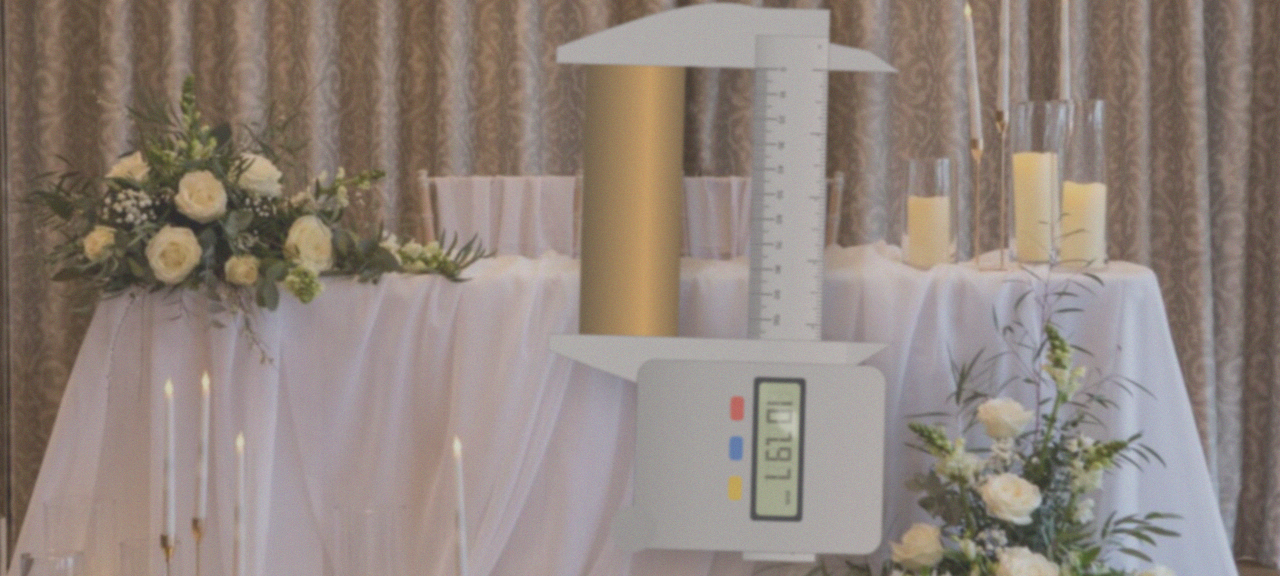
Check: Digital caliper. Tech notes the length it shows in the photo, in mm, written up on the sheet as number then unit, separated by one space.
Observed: 107.97 mm
